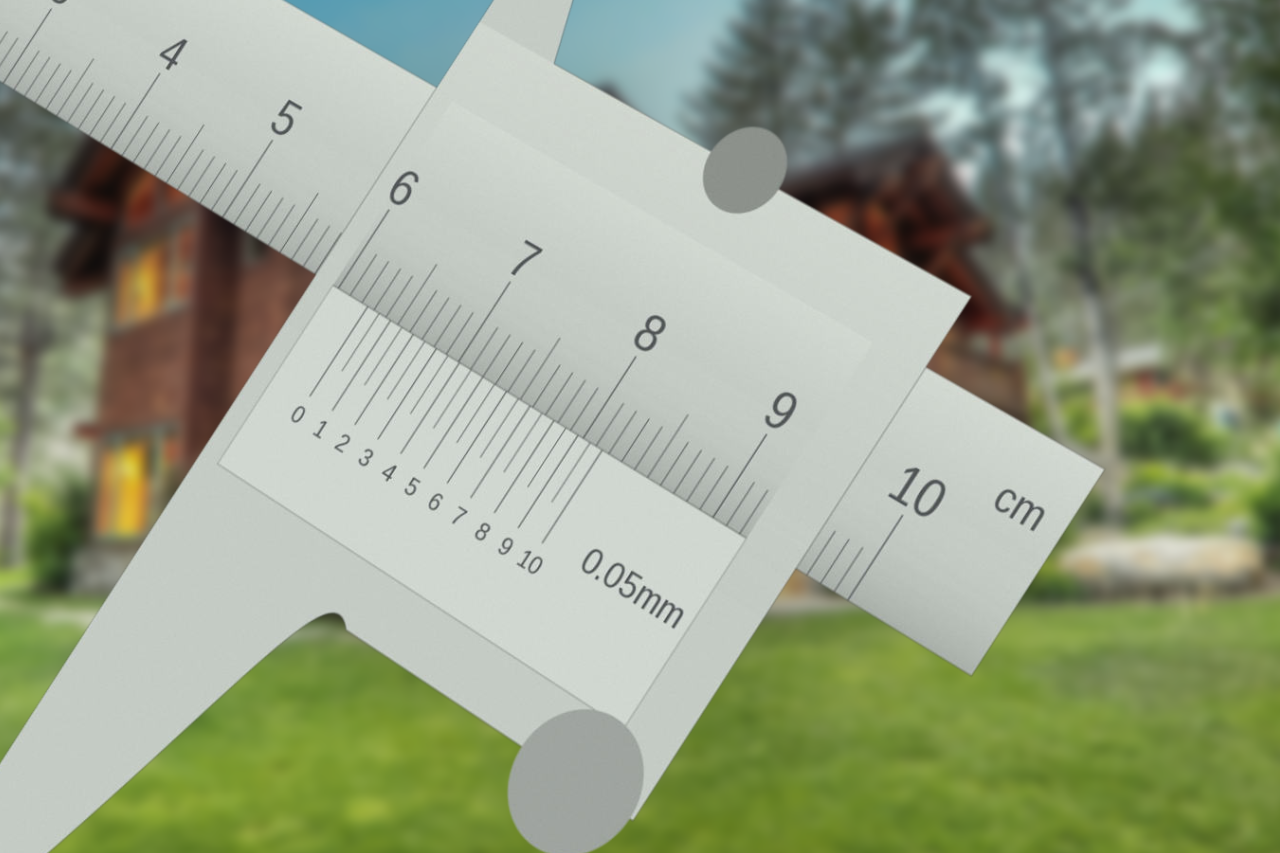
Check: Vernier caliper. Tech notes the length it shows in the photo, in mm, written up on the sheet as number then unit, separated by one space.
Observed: 62.5 mm
